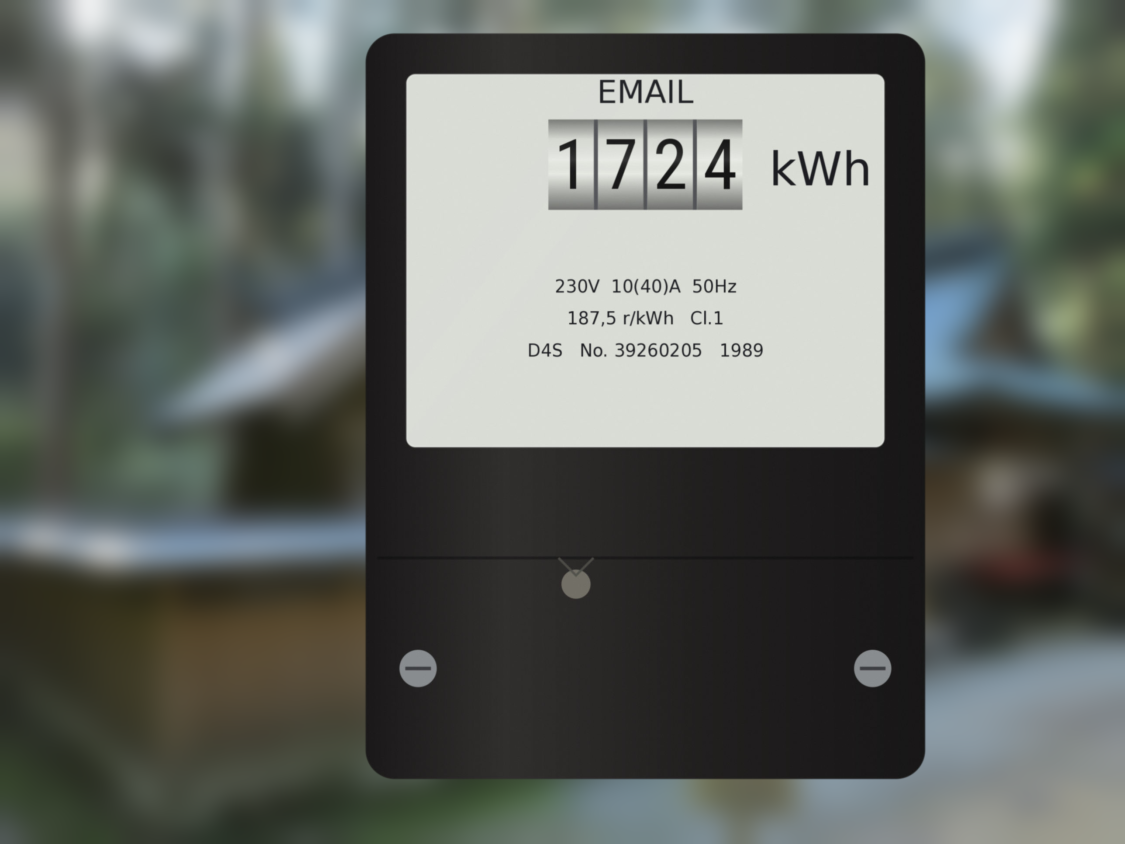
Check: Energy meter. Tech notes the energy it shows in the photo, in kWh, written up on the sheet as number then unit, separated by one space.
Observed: 1724 kWh
